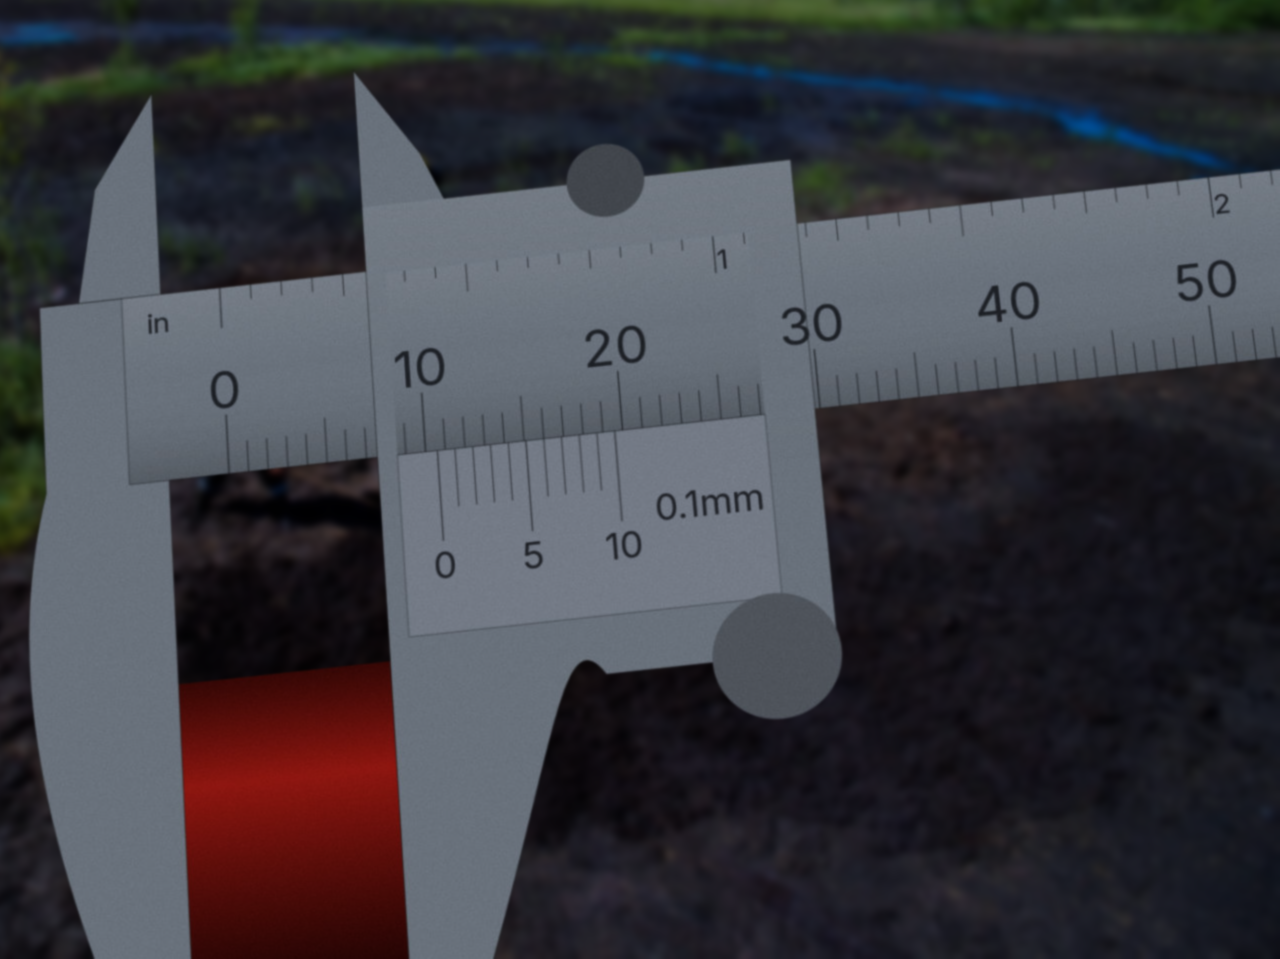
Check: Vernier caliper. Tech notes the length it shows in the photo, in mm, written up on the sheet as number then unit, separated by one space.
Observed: 10.6 mm
